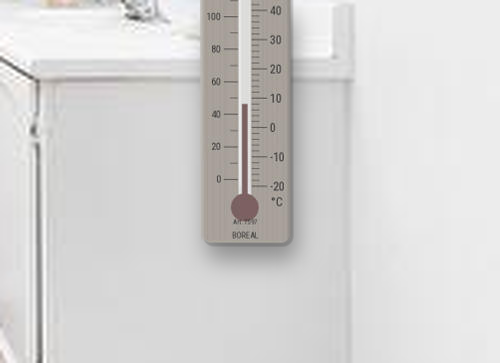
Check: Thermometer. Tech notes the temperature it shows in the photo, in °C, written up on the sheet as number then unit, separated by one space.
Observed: 8 °C
